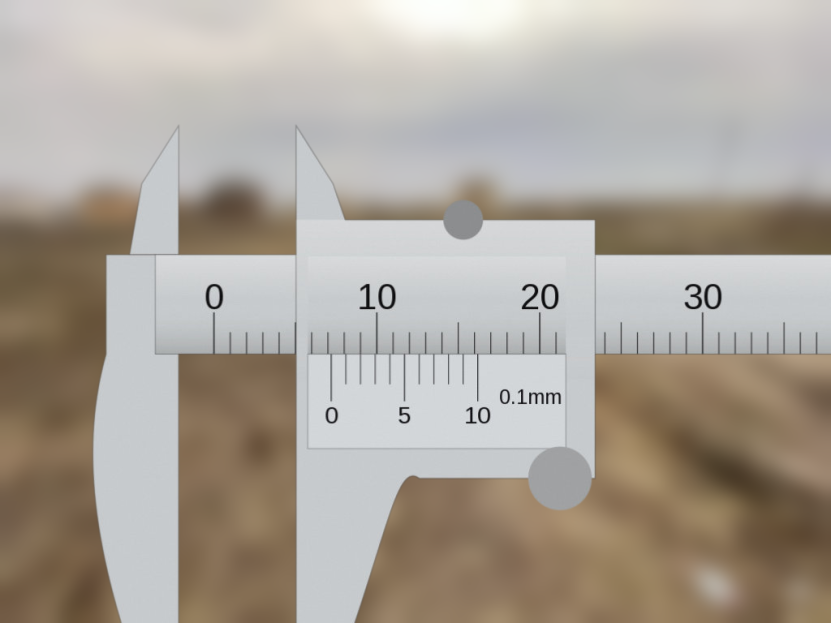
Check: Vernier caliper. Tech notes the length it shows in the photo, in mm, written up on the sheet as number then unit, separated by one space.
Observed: 7.2 mm
